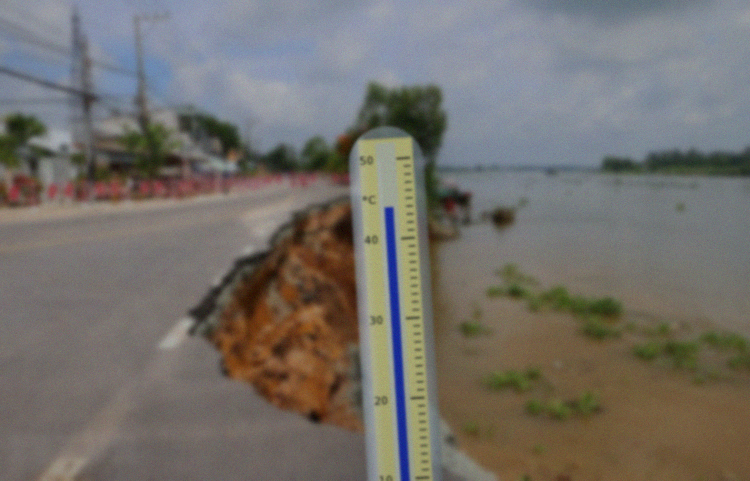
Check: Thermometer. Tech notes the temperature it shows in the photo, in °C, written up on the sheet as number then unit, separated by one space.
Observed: 44 °C
